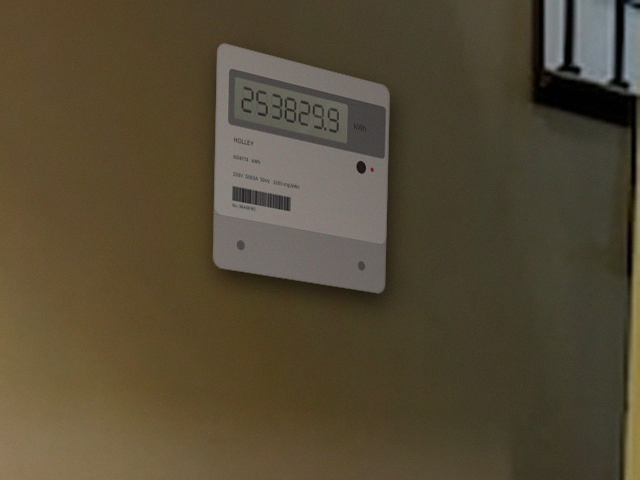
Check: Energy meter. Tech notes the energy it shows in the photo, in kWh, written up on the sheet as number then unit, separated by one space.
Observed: 253829.9 kWh
